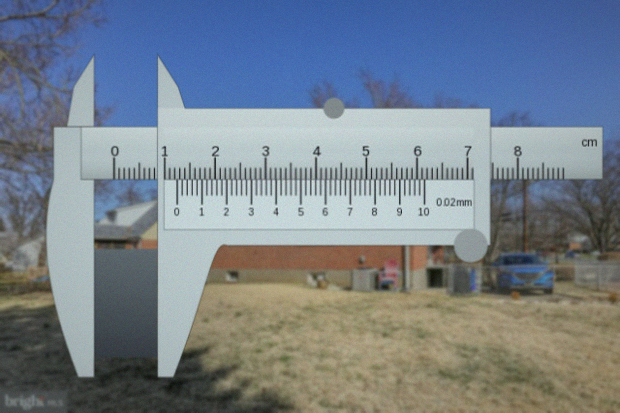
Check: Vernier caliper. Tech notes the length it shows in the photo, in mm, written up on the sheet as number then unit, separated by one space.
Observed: 12.5 mm
